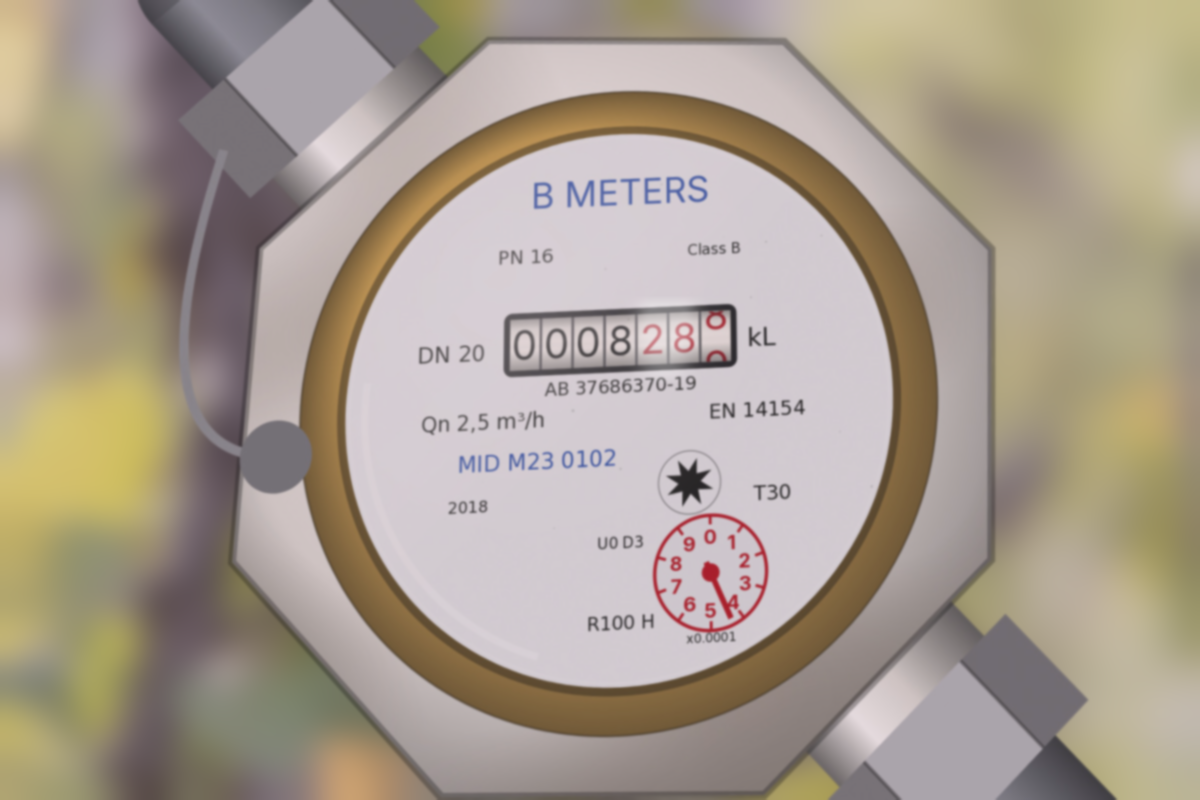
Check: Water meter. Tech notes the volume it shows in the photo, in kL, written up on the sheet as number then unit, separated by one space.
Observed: 8.2884 kL
